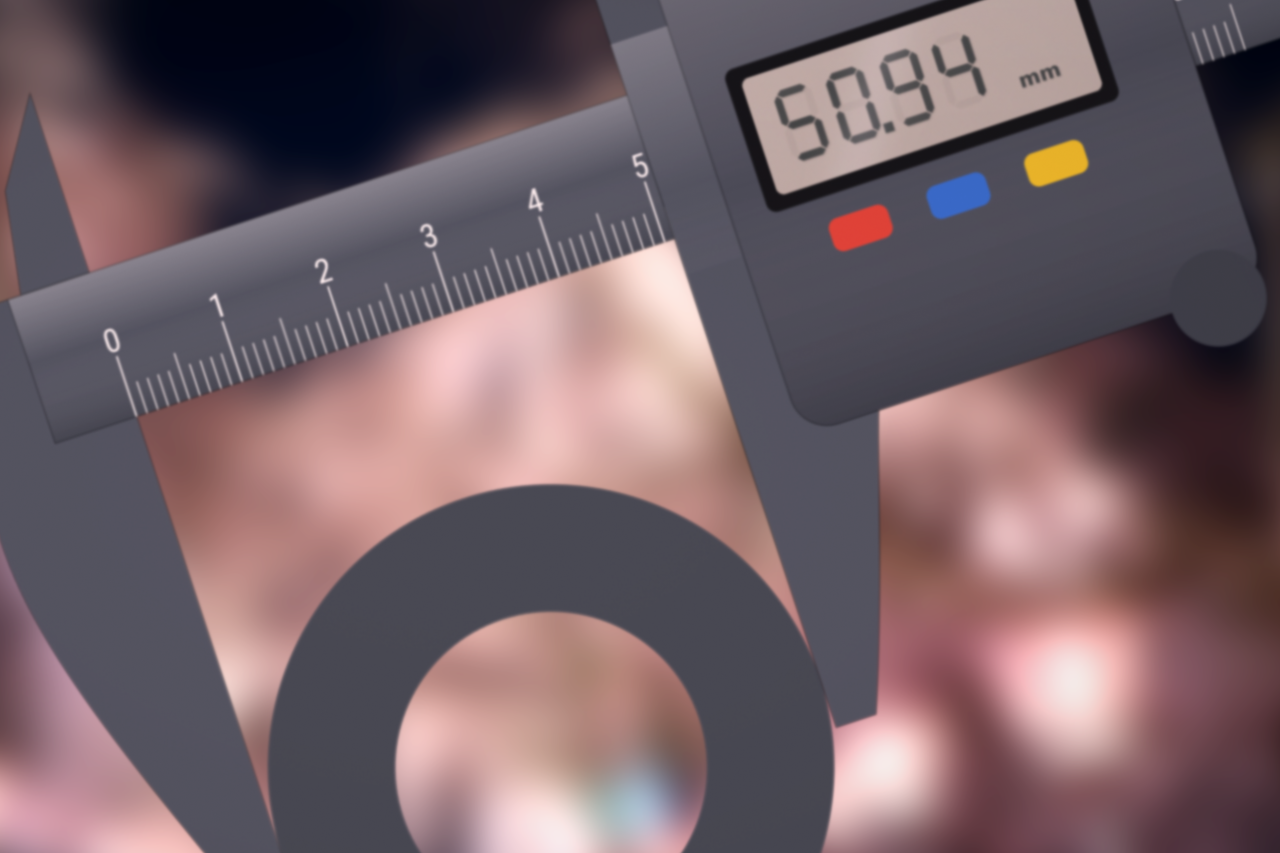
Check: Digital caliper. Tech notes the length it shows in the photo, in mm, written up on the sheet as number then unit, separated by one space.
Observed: 50.94 mm
